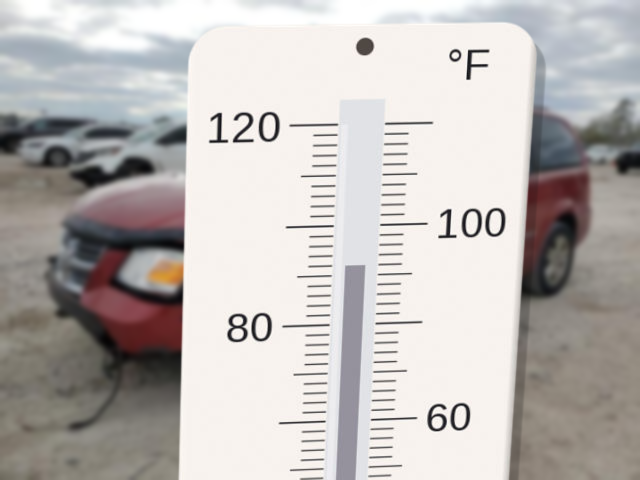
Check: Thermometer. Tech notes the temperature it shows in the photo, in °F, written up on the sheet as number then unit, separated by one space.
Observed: 92 °F
